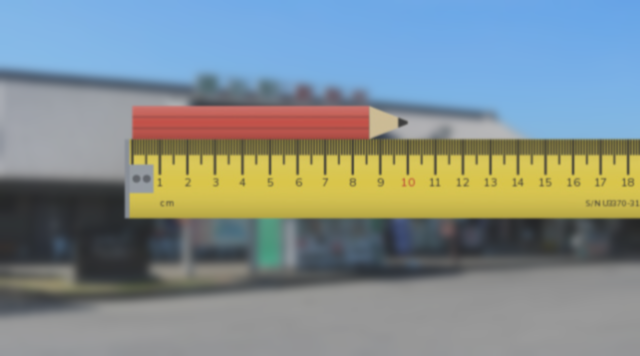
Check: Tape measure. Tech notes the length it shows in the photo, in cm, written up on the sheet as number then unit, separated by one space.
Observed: 10 cm
